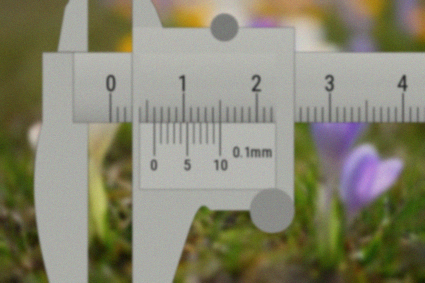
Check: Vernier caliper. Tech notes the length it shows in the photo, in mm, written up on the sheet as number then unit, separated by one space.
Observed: 6.0 mm
